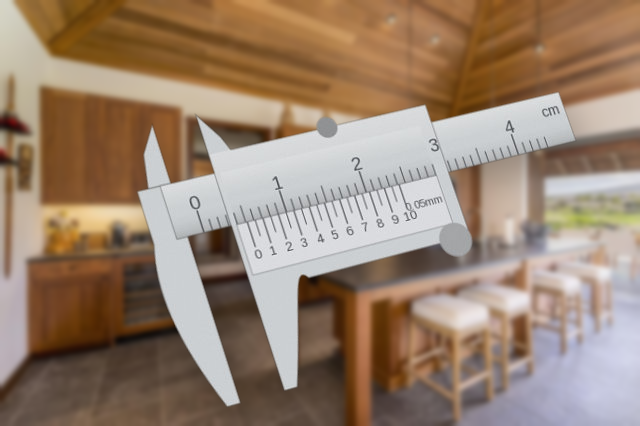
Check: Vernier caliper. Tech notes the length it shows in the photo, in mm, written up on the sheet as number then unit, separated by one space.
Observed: 5.2 mm
